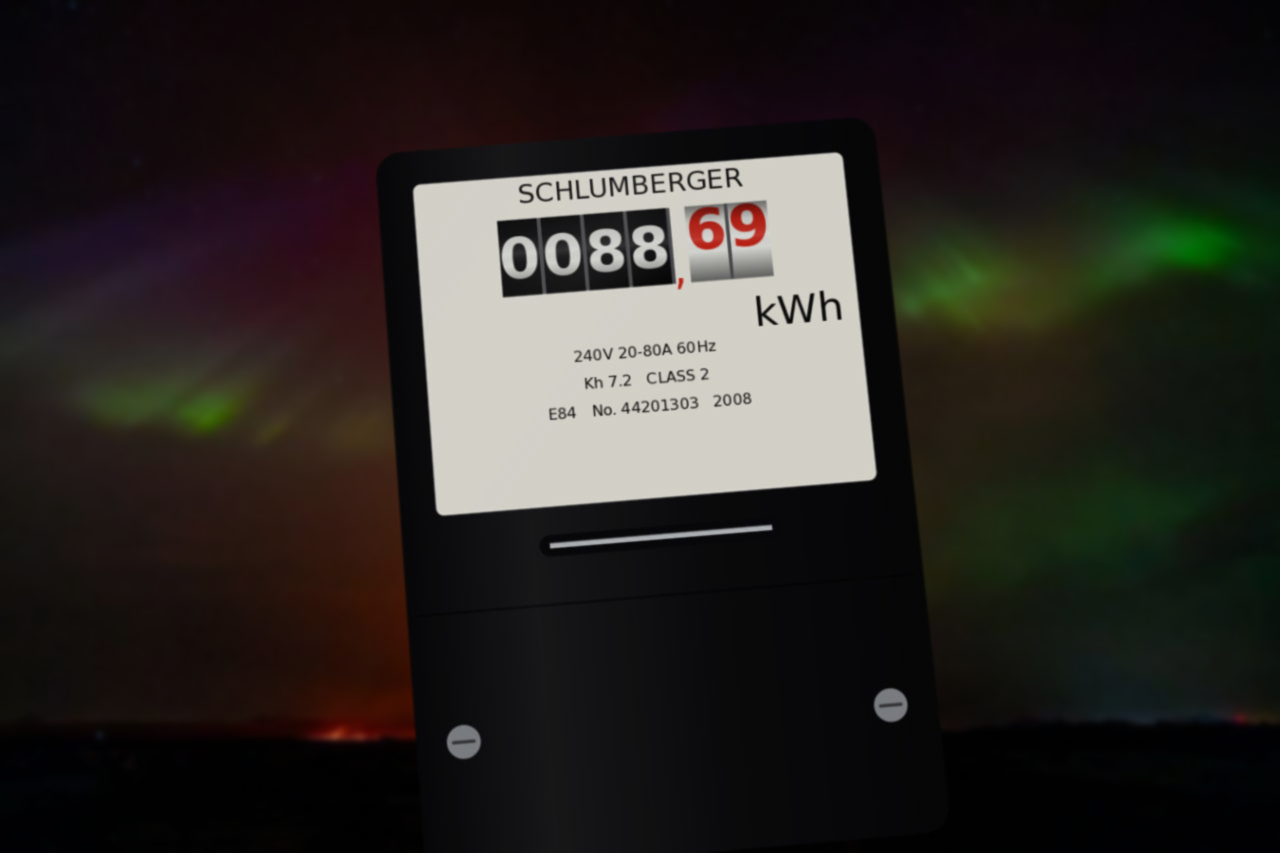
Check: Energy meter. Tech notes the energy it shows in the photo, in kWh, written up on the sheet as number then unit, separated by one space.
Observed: 88.69 kWh
